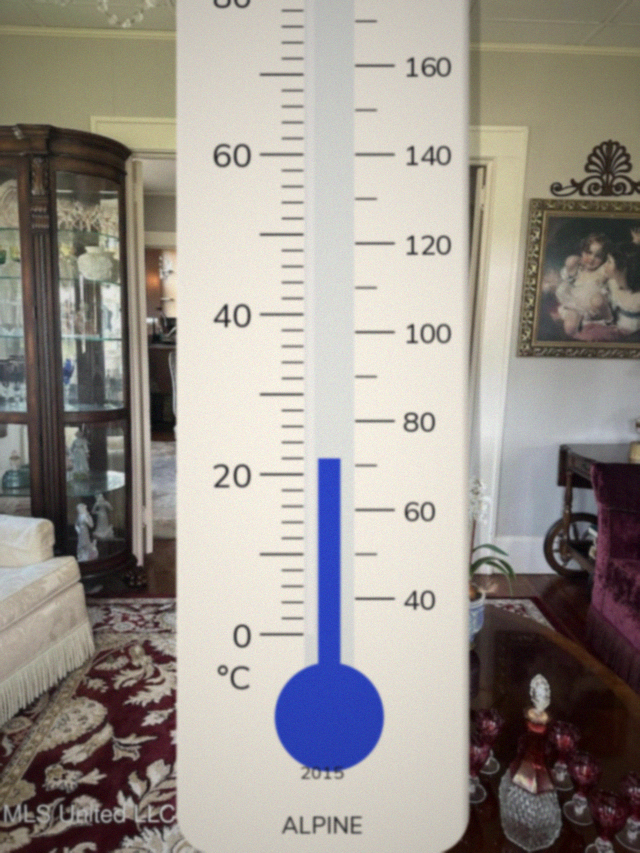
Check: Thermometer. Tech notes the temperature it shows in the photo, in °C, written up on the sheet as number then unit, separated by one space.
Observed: 22 °C
